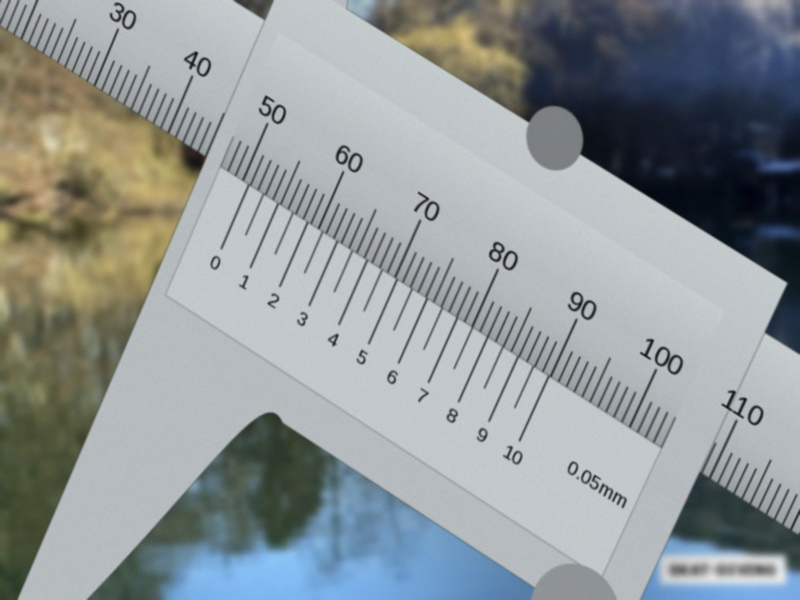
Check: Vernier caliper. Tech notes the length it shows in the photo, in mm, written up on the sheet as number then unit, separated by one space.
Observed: 50.8 mm
